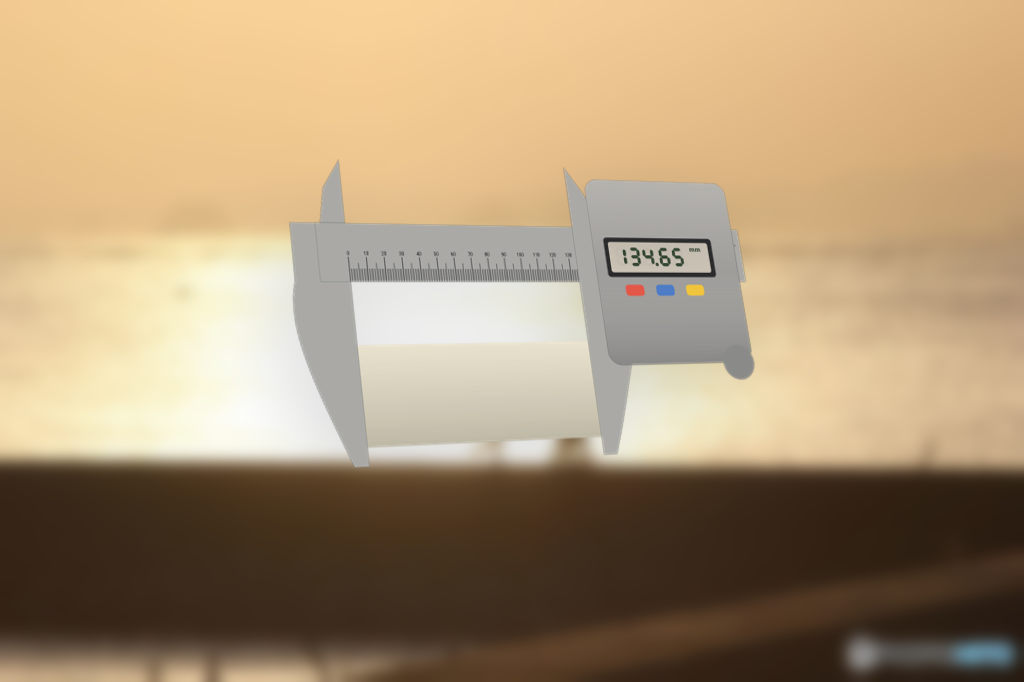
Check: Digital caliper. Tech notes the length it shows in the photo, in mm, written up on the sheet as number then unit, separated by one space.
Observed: 134.65 mm
